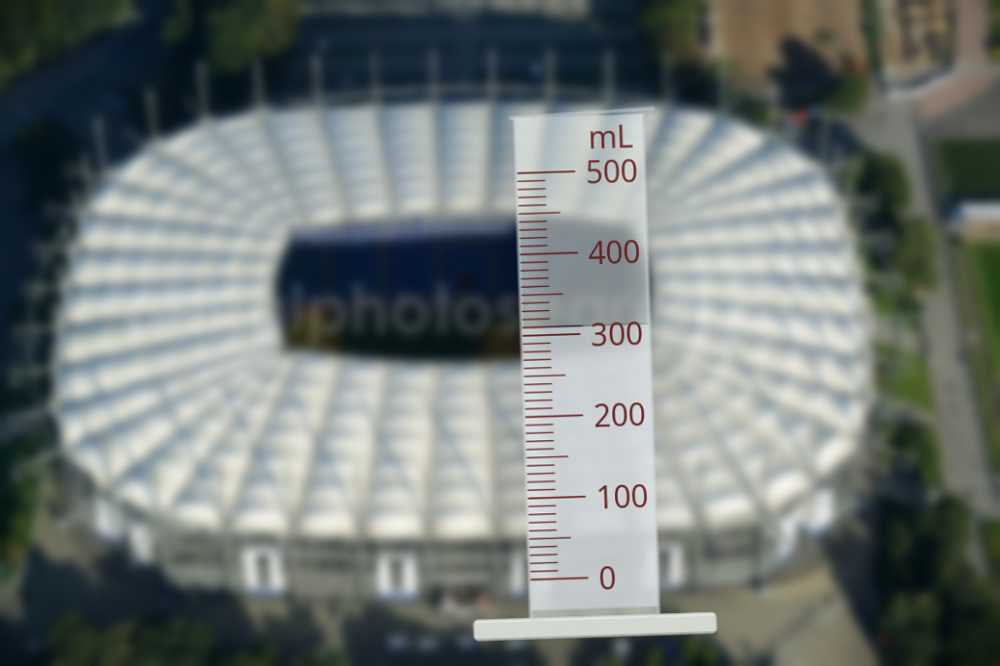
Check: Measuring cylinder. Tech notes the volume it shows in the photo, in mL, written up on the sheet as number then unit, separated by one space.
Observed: 310 mL
